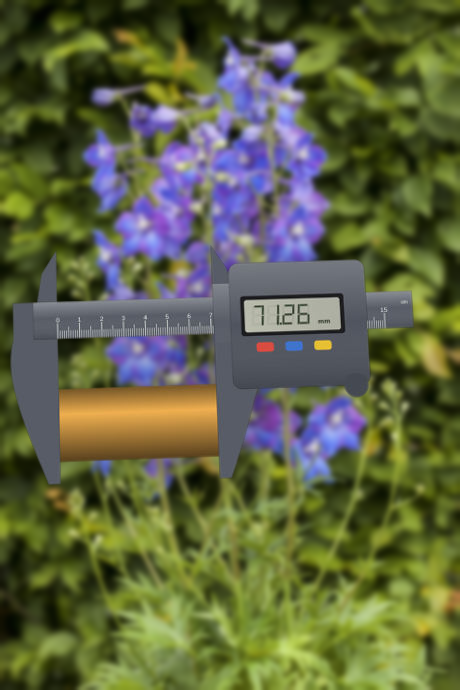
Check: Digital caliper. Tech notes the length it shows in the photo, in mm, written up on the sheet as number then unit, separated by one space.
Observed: 71.26 mm
